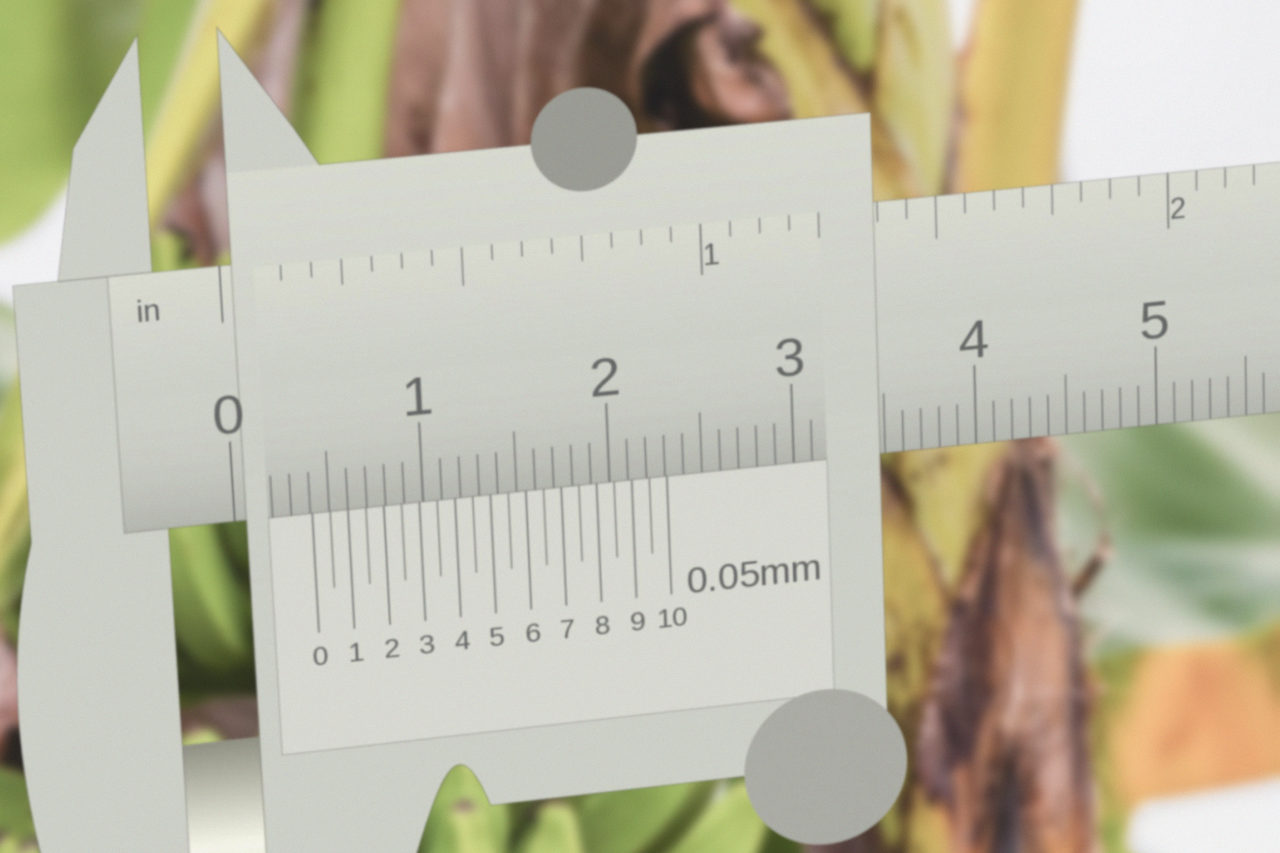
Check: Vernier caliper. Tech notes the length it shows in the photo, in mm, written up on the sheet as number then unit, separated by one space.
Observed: 4.1 mm
